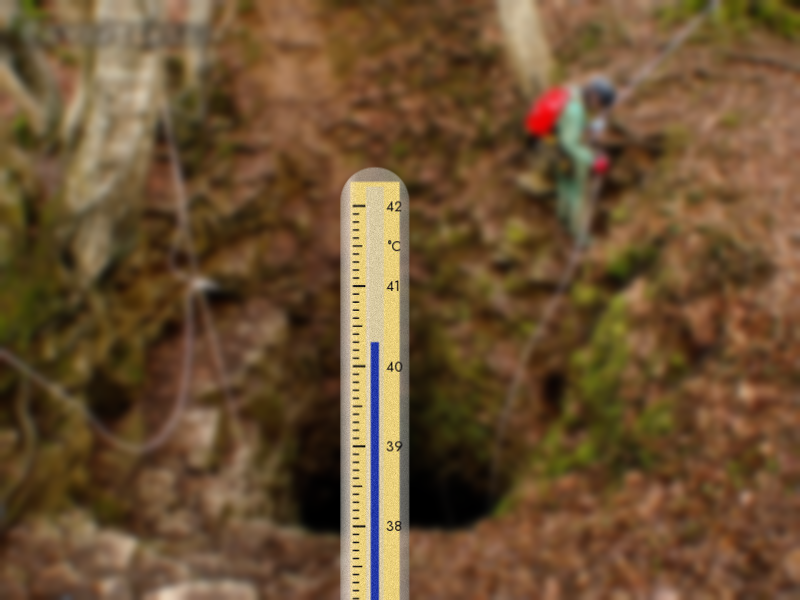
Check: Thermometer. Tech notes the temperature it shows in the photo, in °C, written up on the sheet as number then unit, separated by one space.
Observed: 40.3 °C
